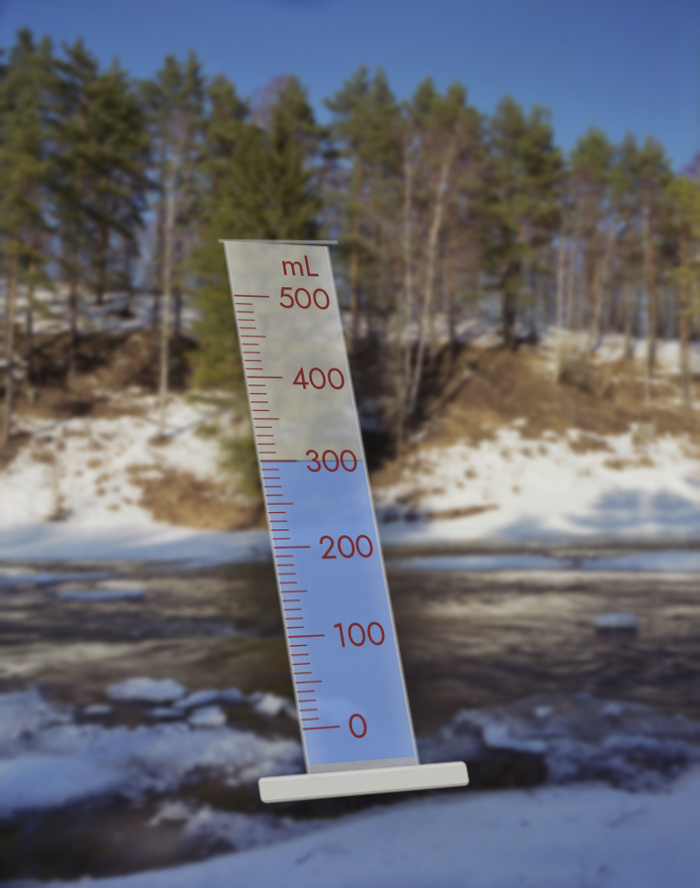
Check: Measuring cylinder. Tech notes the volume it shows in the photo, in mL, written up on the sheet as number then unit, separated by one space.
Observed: 300 mL
